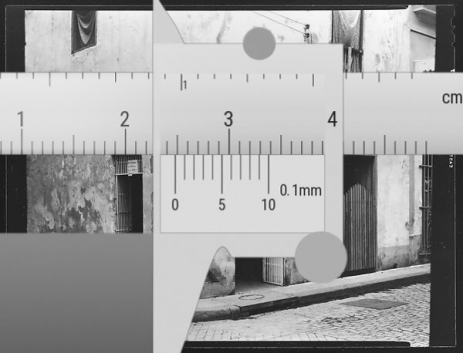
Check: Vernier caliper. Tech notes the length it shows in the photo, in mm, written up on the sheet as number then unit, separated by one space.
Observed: 24.8 mm
